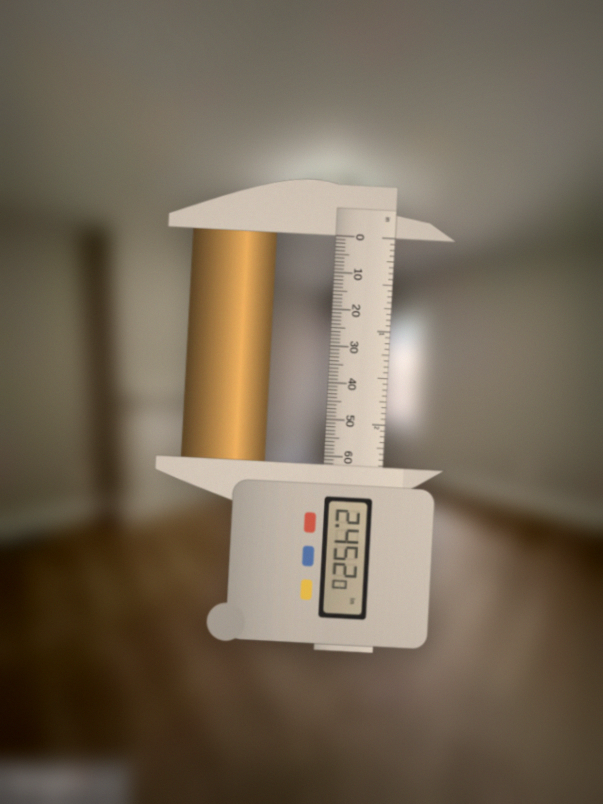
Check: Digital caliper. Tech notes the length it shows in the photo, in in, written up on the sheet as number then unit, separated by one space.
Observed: 2.4520 in
